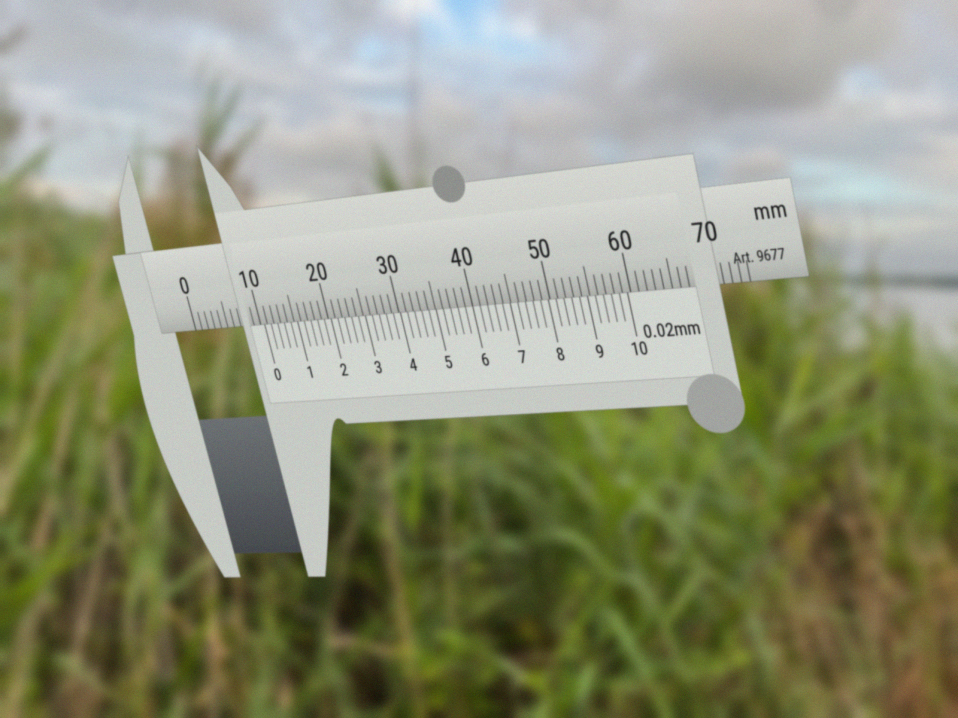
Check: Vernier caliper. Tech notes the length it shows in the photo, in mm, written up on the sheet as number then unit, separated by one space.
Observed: 10.6 mm
